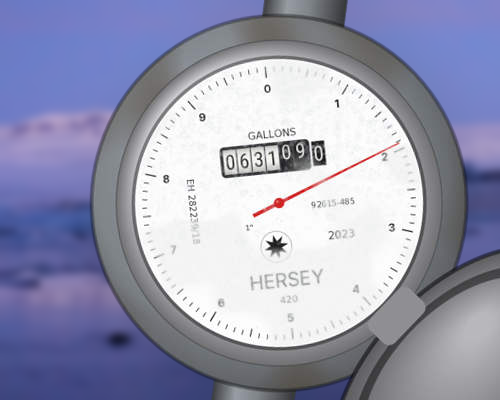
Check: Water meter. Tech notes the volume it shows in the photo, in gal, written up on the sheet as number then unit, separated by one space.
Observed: 631091.9 gal
